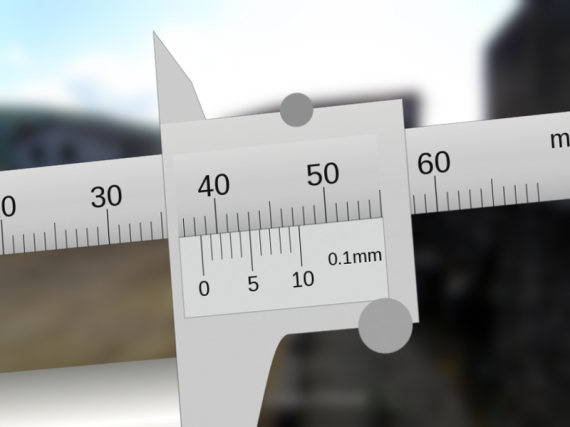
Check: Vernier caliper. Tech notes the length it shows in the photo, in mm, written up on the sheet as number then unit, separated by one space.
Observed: 38.5 mm
